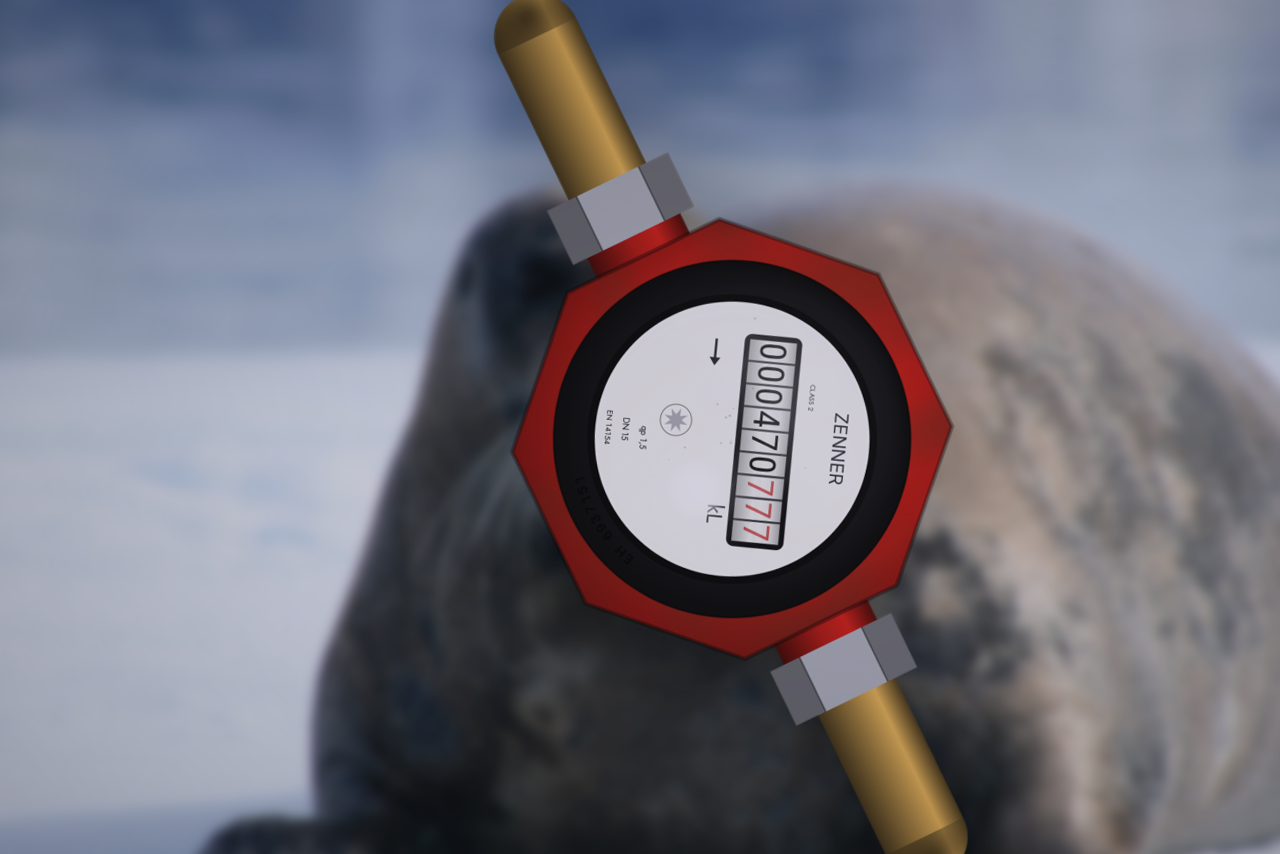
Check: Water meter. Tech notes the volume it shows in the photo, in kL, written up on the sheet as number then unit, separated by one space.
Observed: 470.777 kL
